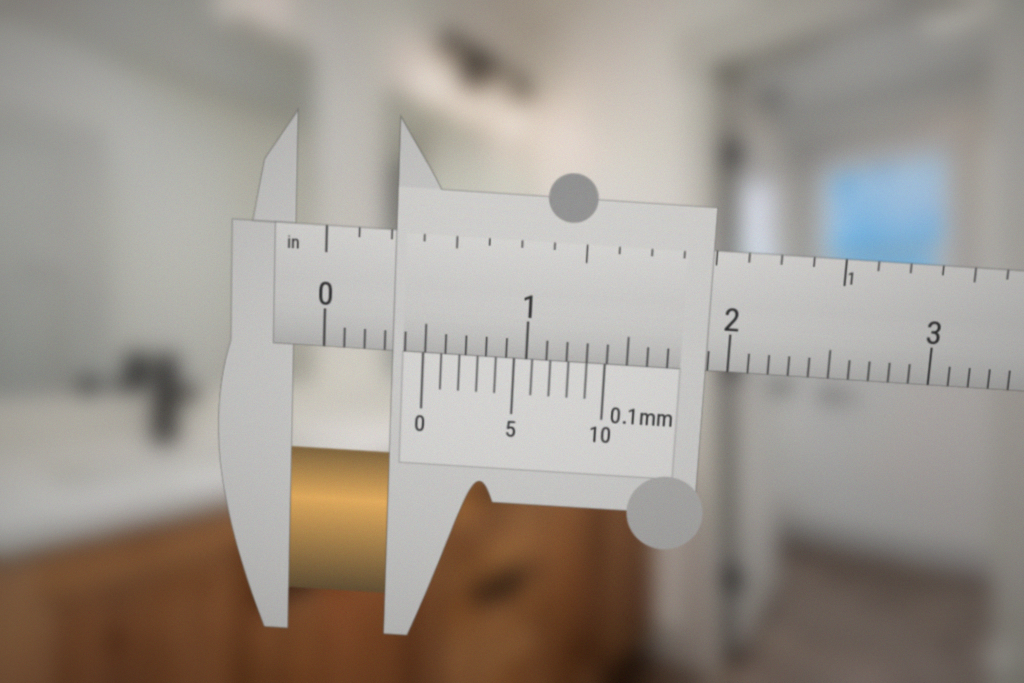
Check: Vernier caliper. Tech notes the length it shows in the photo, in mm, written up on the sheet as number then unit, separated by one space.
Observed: 4.9 mm
